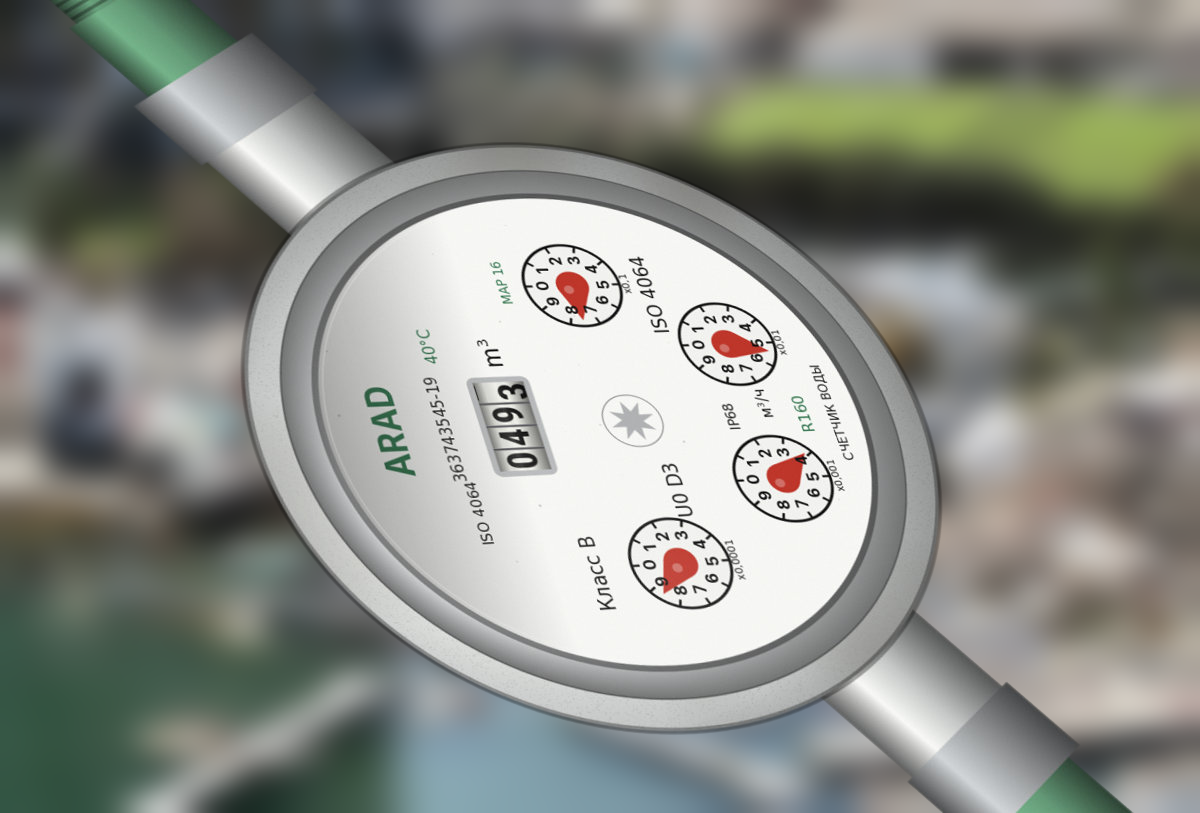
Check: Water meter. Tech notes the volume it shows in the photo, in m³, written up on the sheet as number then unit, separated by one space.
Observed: 492.7538 m³
